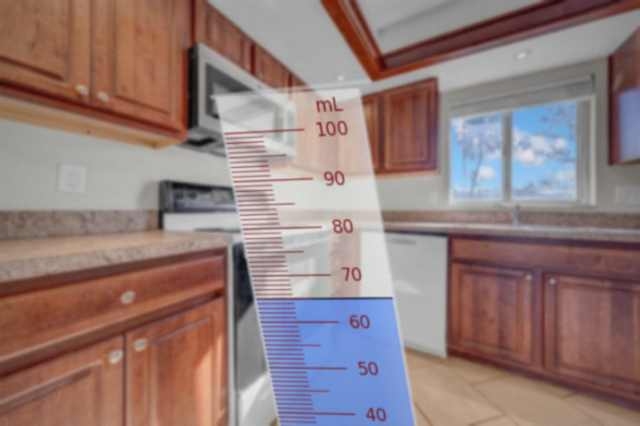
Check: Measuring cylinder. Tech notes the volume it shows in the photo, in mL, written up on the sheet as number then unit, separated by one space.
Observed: 65 mL
